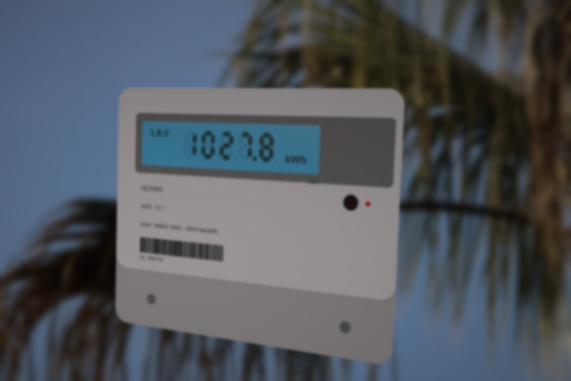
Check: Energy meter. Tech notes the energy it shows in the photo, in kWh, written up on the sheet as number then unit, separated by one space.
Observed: 1027.8 kWh
